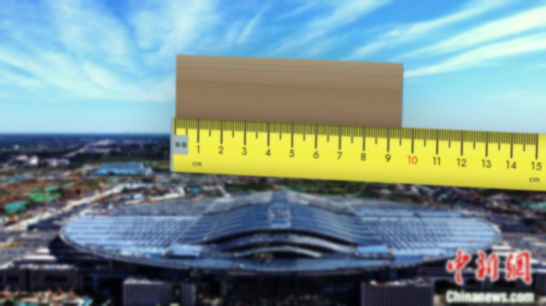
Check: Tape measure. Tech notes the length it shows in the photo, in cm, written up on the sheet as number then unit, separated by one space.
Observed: 9.5 cm
